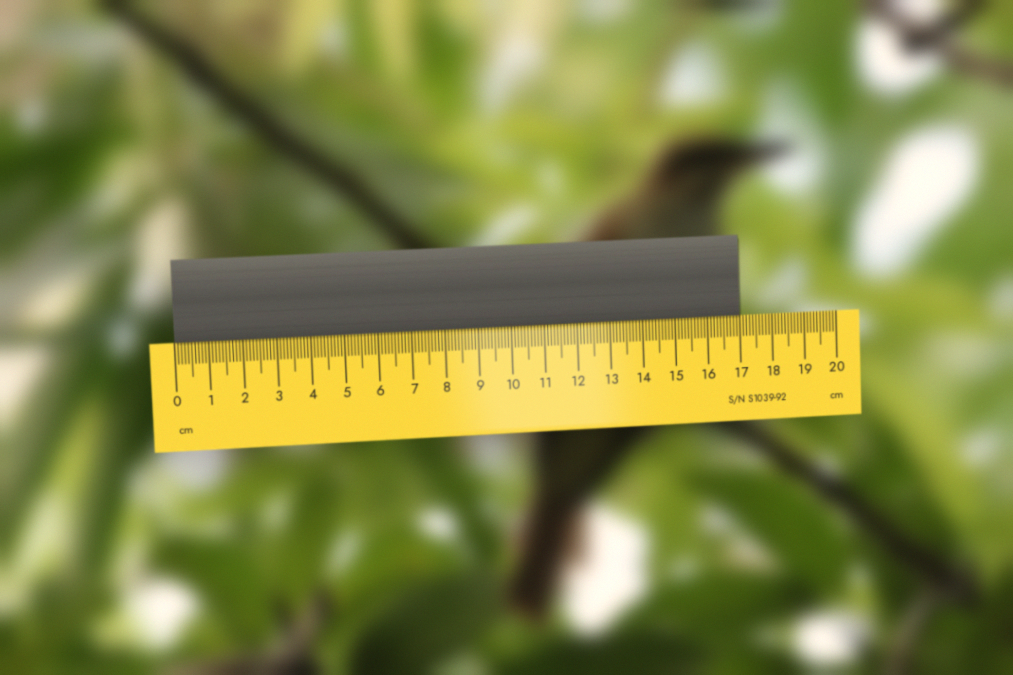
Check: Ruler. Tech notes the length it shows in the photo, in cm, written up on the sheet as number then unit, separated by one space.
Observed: 17 cm
